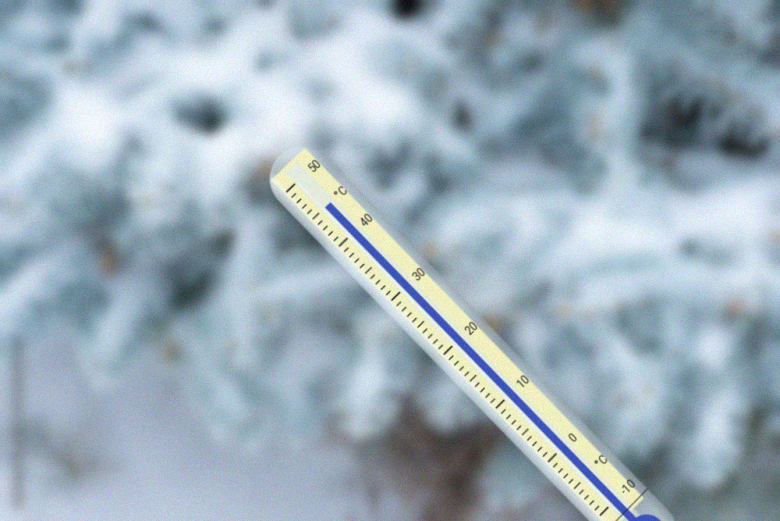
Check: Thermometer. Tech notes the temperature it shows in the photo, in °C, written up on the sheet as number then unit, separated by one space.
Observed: 45 °C
